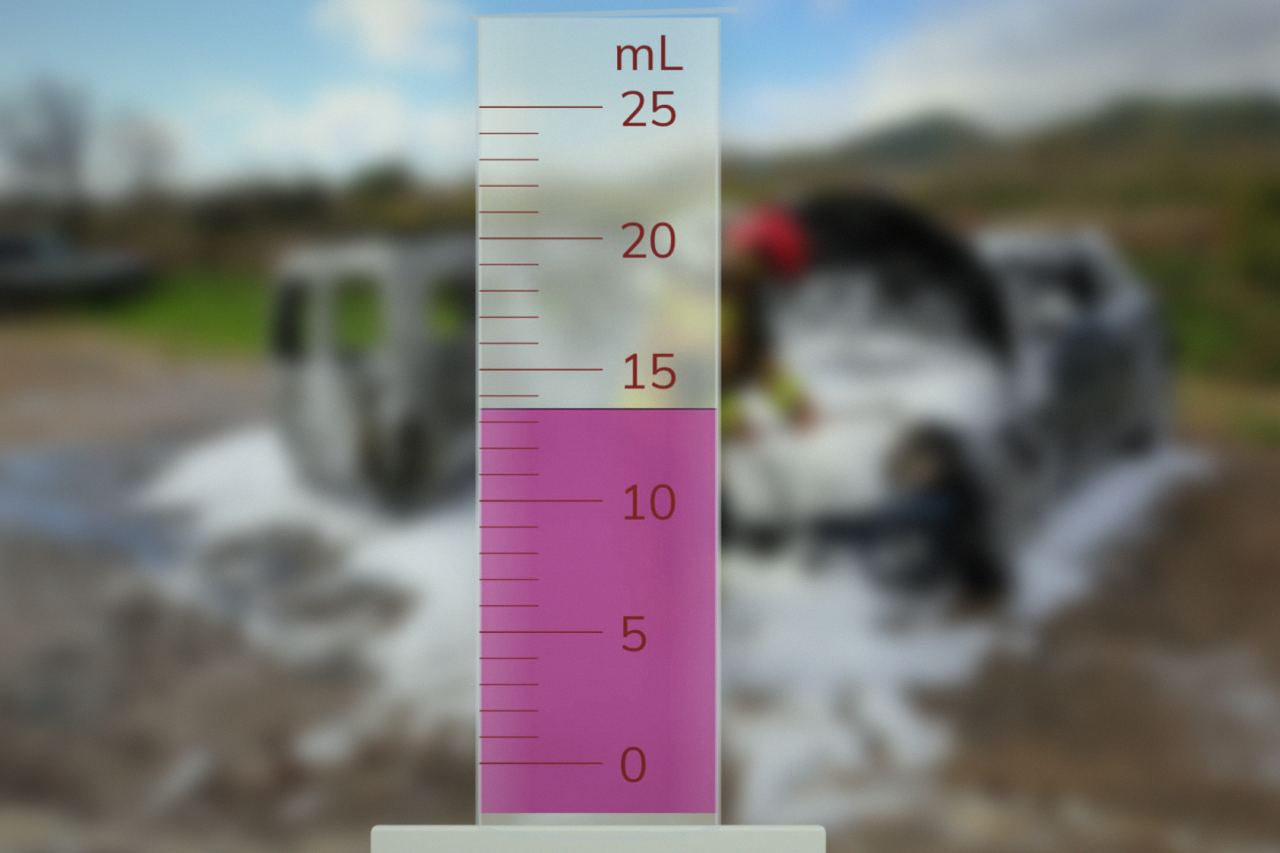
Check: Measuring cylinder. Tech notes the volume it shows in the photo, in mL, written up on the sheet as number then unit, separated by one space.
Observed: 13.5 mL
